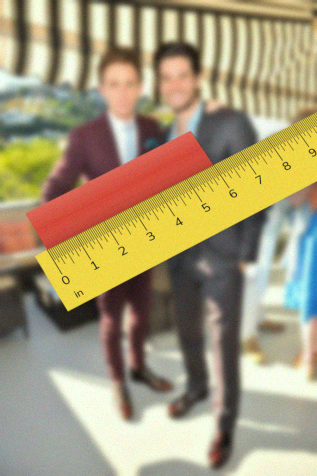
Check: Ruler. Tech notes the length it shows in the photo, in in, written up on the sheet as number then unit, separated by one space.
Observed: 6 in
